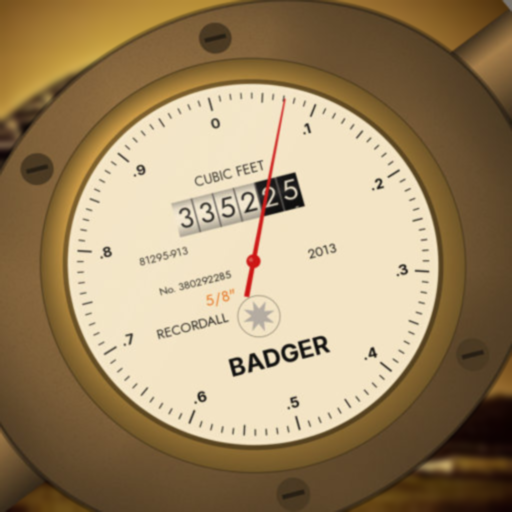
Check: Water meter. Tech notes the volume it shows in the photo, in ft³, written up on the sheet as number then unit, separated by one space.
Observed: 335225.07 ft³
